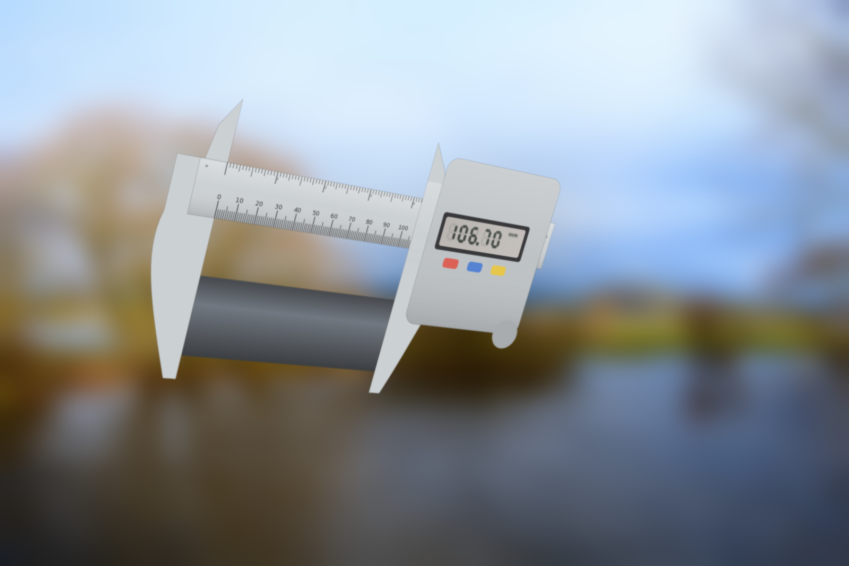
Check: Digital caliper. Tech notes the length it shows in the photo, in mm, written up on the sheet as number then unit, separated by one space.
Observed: 106.70 mm
